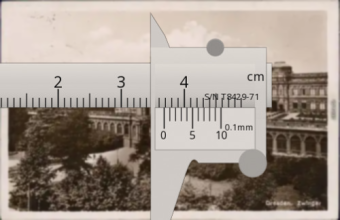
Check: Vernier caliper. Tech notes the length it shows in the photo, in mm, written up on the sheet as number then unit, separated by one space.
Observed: 36.8 mm
